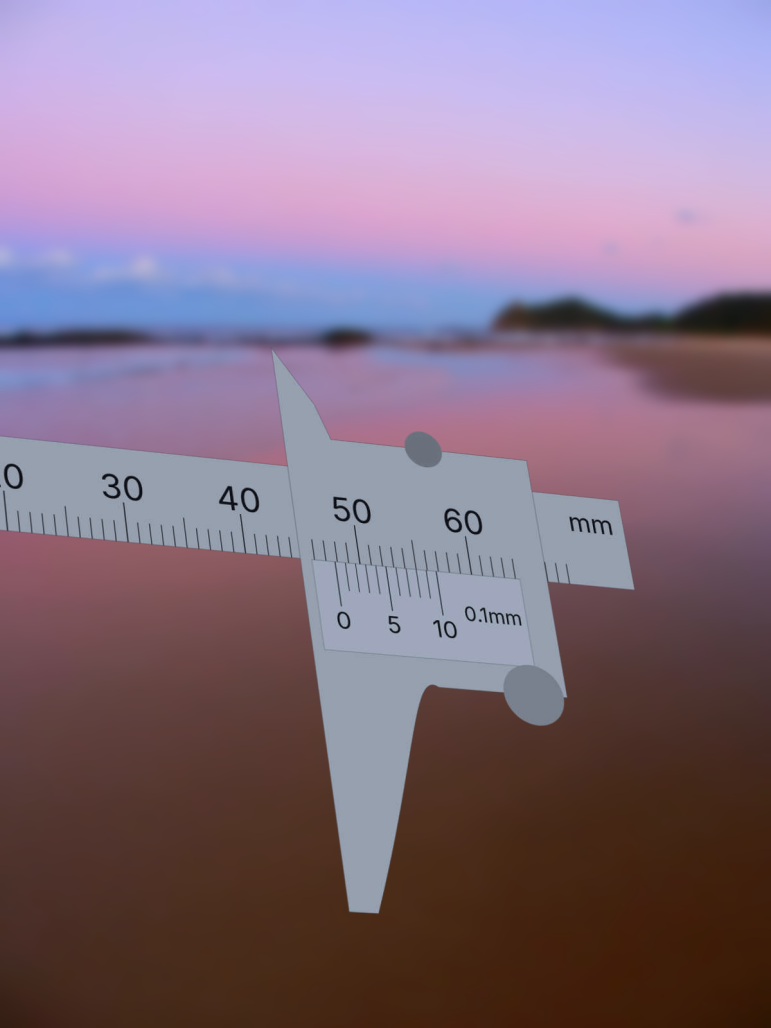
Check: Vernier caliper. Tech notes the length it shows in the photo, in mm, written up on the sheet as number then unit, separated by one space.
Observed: 47.8 mm
